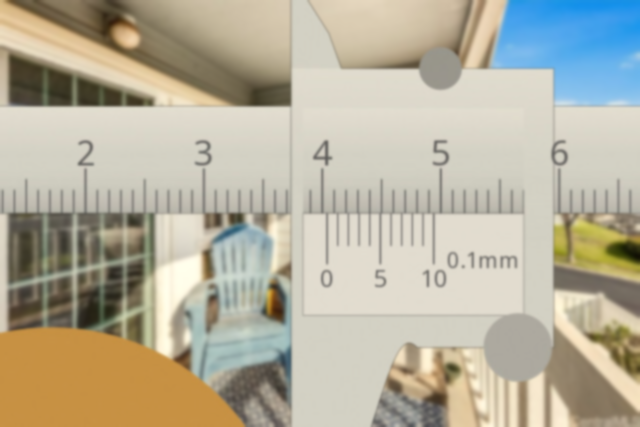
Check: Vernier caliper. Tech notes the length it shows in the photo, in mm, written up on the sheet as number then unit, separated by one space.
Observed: 40.4 mm
